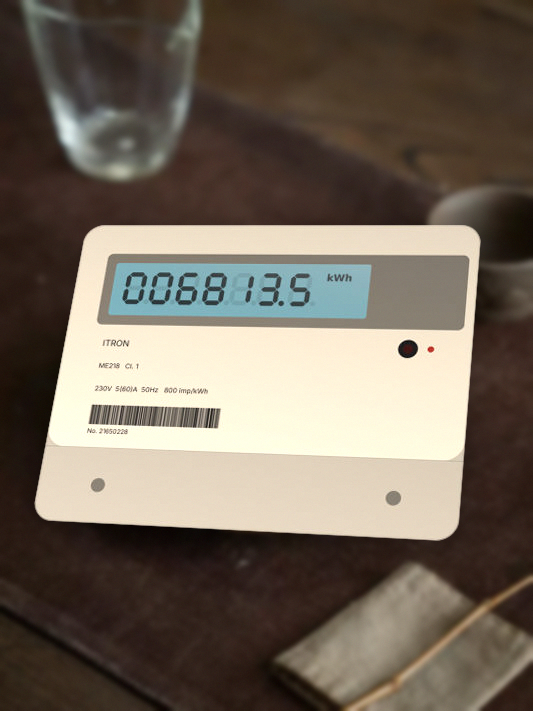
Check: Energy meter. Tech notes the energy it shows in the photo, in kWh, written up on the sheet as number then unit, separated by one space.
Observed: 6813.5 kWh
